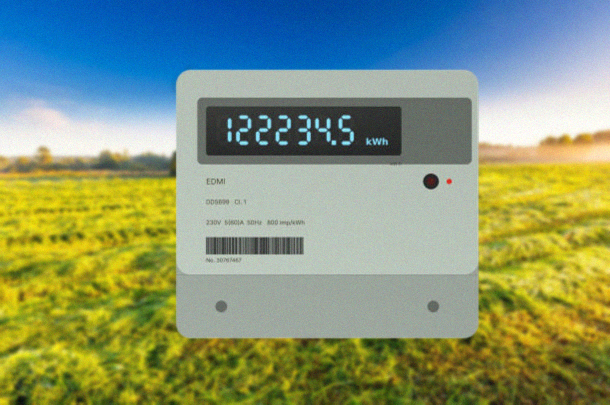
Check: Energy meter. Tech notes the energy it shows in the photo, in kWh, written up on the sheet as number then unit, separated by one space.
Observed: 122234.5 kWh
